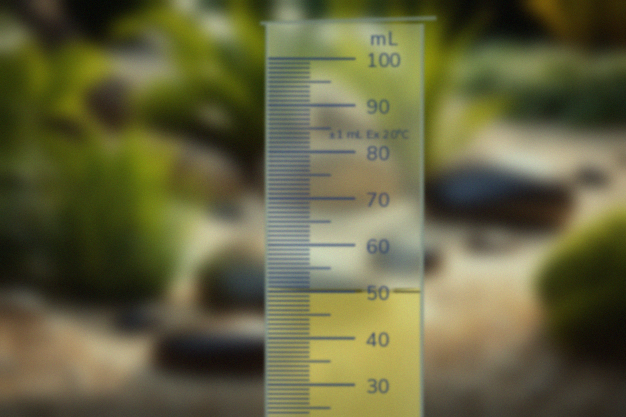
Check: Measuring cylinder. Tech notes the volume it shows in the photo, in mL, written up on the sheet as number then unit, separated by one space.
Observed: 50 mL
